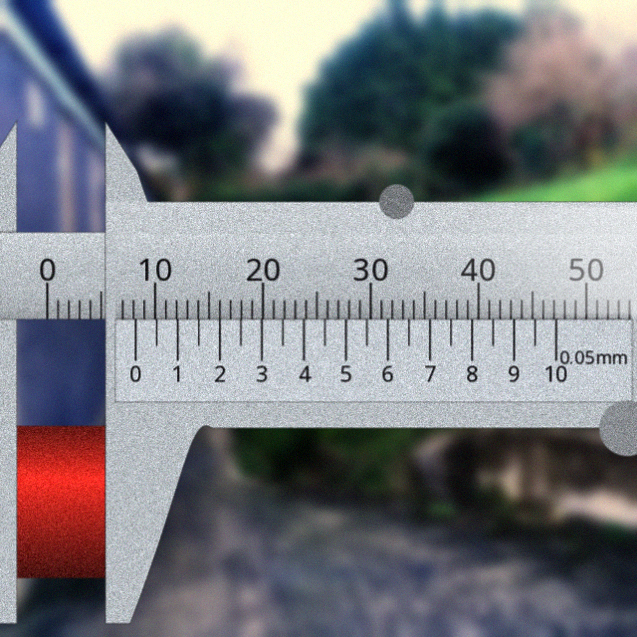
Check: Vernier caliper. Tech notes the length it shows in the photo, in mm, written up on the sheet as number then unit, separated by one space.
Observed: 8.2 mm
